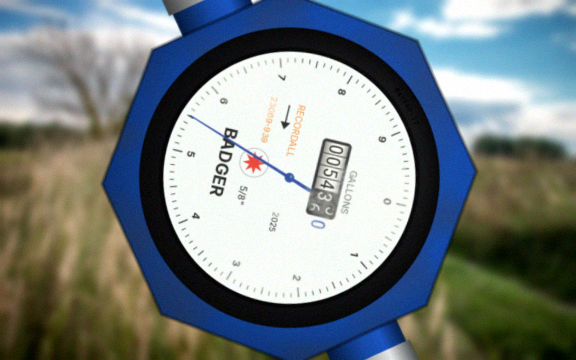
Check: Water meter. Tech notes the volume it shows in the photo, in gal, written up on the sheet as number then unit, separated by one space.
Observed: 54355.5 gal
